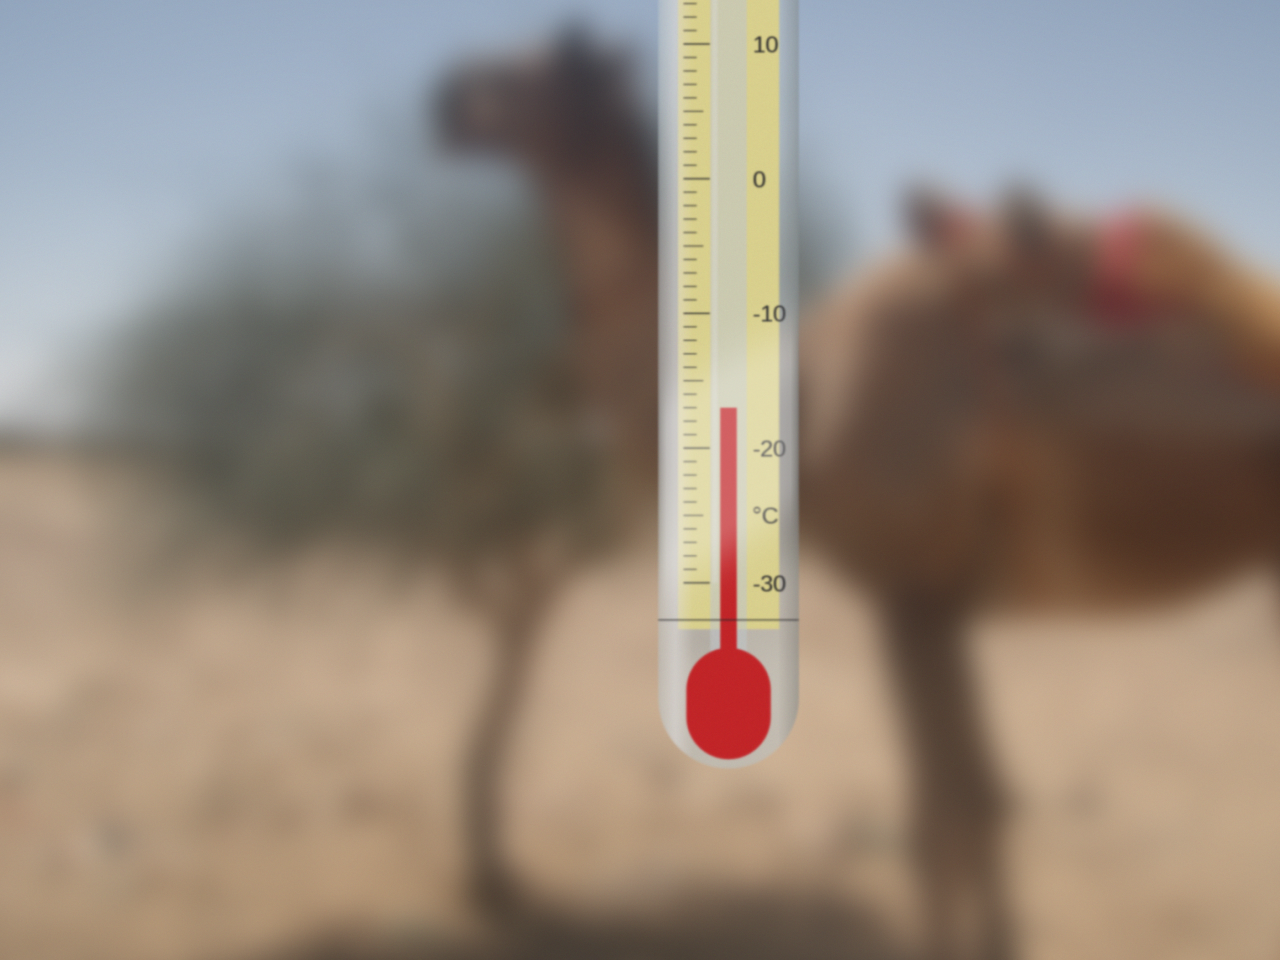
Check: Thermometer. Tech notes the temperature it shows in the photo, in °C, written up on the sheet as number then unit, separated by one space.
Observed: -17 °C
